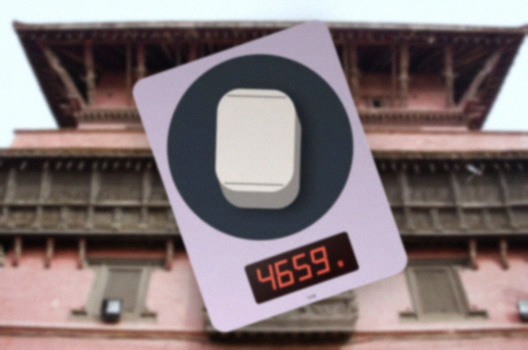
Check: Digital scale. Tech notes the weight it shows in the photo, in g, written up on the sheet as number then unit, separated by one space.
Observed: 4659 g
